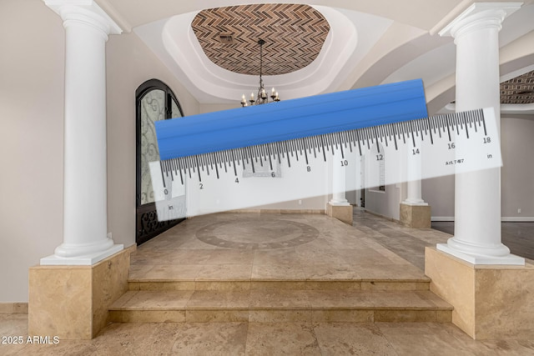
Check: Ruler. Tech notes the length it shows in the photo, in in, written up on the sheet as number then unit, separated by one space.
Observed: 15 in
